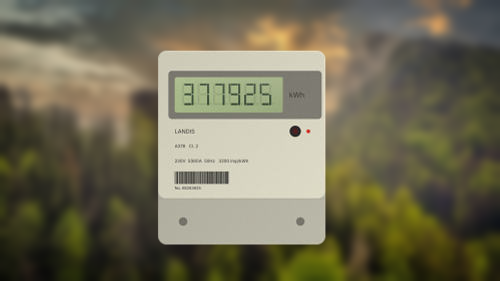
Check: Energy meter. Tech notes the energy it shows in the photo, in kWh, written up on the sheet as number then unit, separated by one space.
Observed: 377925 kWh
